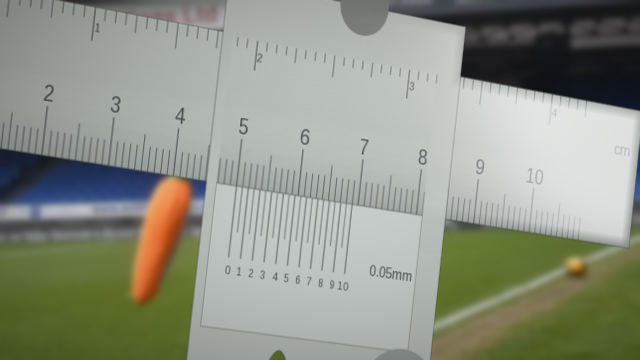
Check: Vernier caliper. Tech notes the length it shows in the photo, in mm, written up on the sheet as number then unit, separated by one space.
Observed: 50.0 mm
